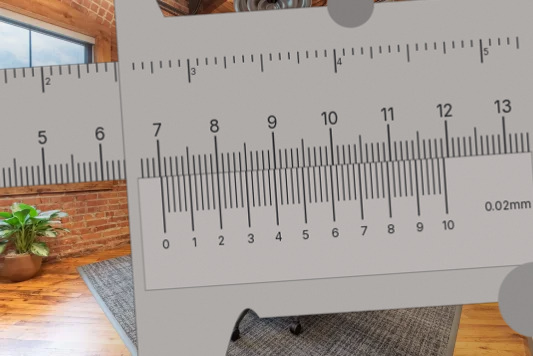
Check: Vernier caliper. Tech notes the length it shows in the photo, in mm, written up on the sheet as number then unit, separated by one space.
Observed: 70.2 mm
